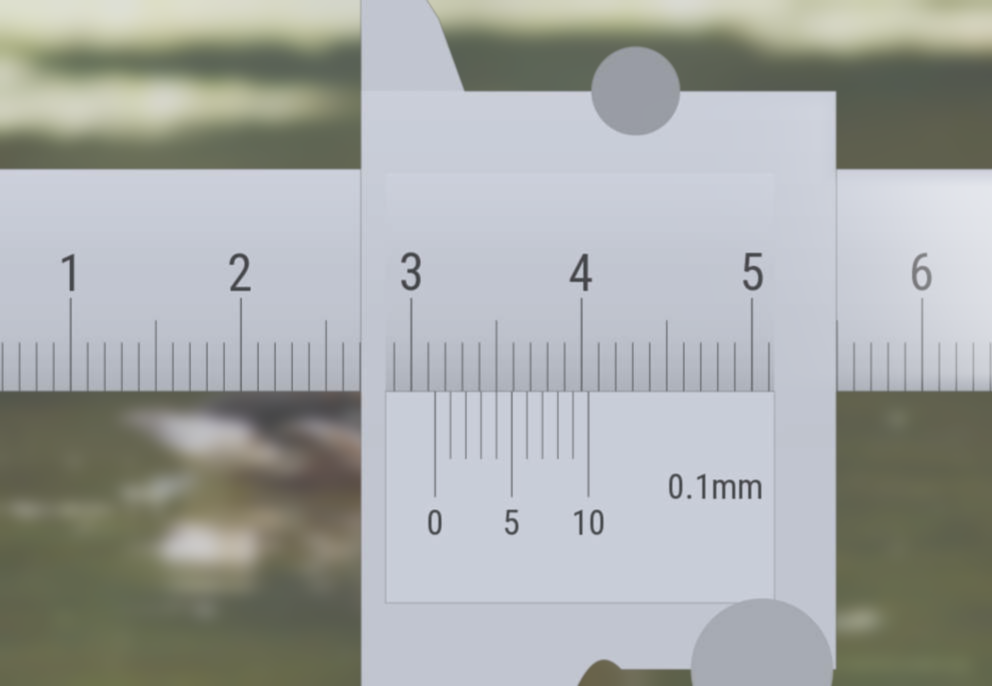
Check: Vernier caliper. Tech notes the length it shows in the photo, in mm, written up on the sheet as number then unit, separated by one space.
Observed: 31.4 mm
